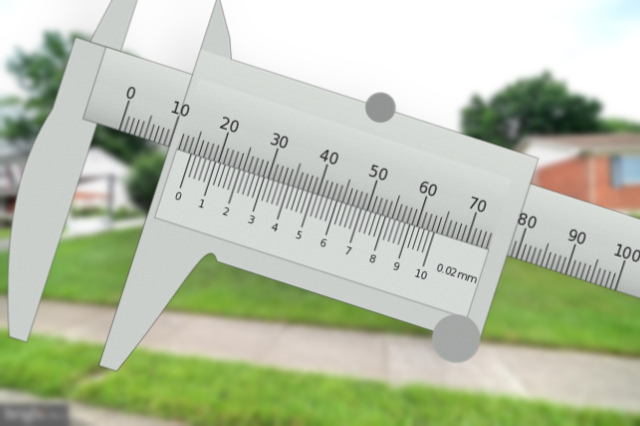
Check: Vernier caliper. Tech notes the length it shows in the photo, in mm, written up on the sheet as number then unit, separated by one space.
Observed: 14.5 mm
